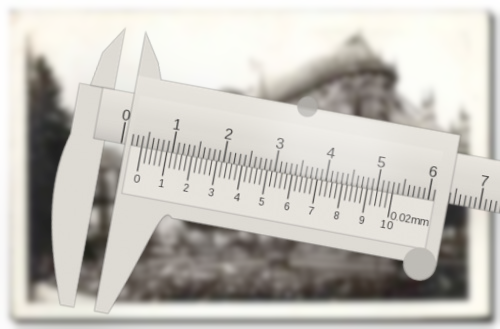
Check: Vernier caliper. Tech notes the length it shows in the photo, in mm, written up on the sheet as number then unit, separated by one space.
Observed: 4.0 mm
